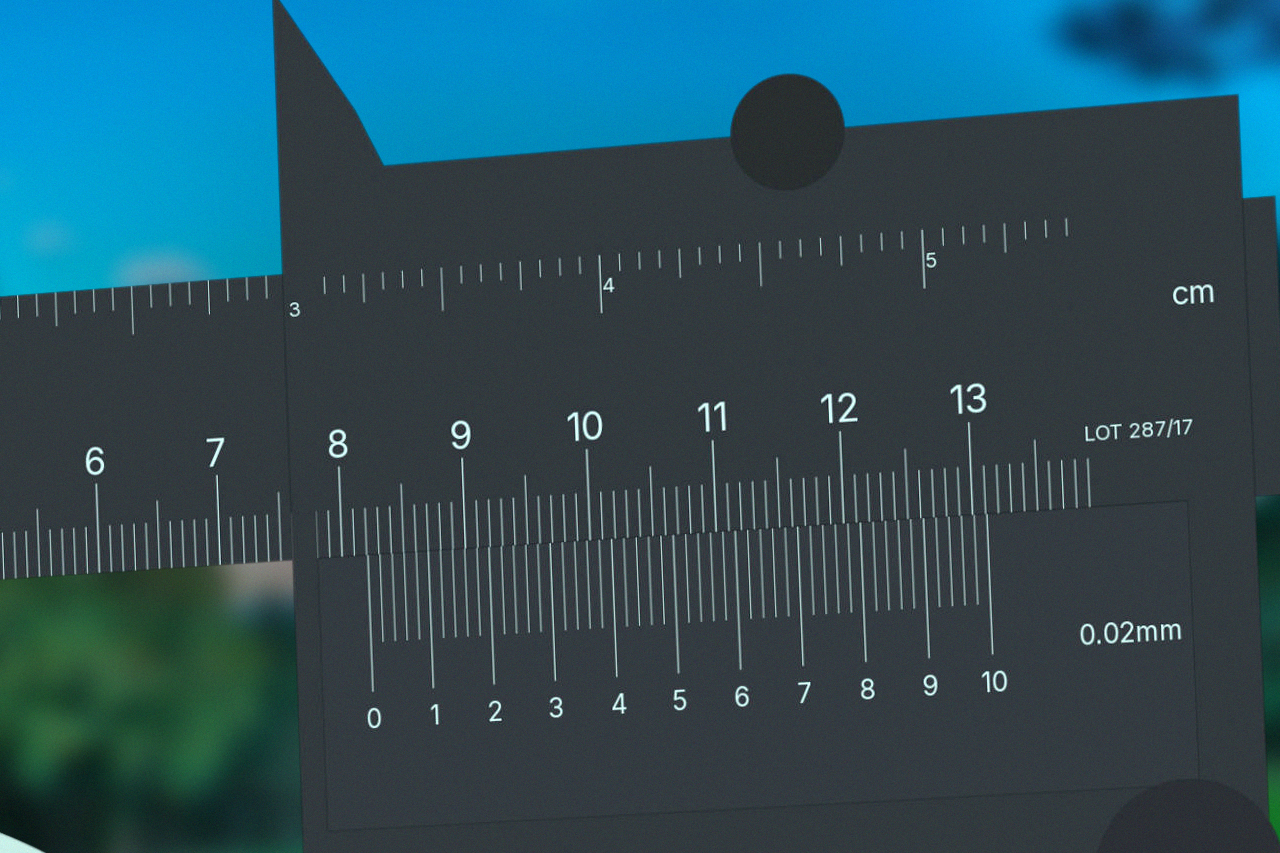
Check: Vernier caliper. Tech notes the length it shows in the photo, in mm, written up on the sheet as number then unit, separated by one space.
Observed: 82.1 mm
